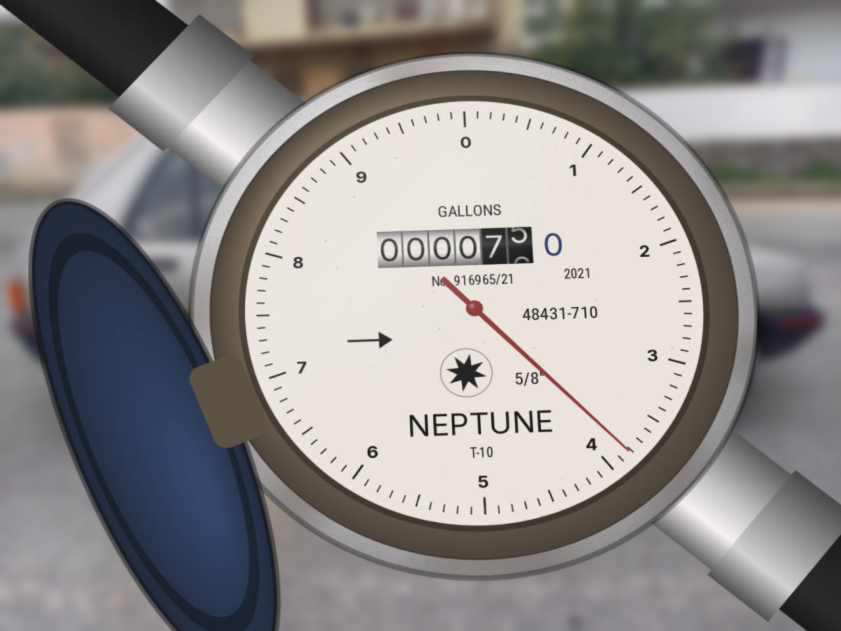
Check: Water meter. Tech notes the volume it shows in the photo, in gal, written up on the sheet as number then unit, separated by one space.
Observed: 753.8 gal
